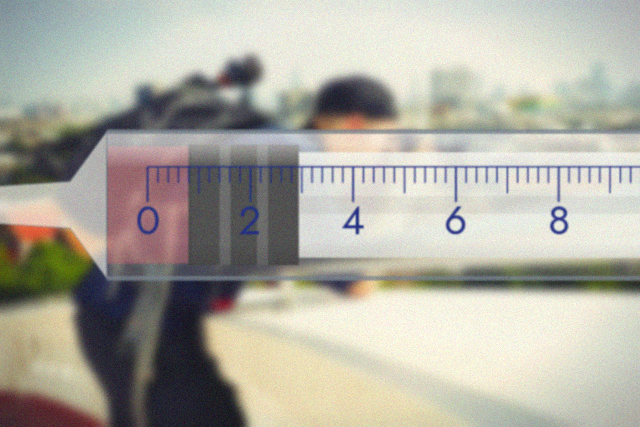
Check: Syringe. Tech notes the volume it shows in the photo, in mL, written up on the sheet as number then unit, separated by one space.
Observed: 0.8 mL
